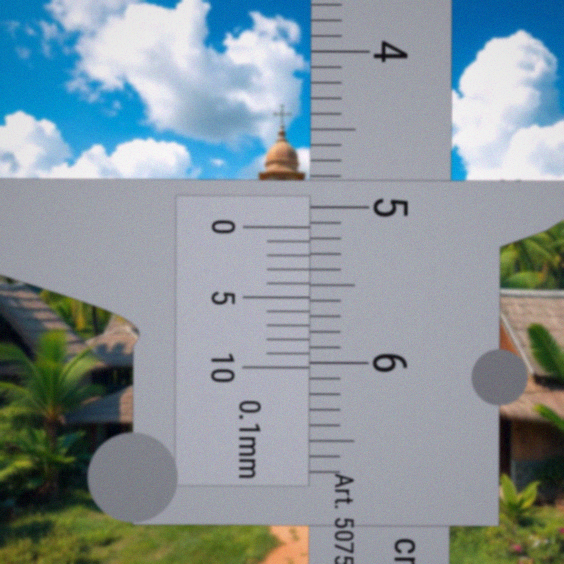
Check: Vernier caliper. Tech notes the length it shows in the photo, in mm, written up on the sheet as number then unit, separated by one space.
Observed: 51.3 mm
